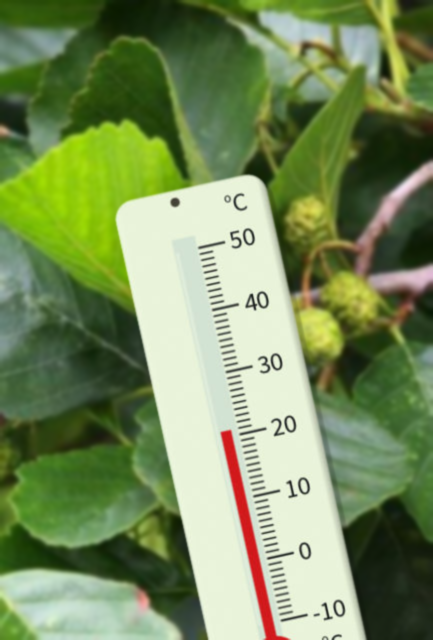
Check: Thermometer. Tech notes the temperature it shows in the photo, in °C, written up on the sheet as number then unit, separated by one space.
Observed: 21 °C
